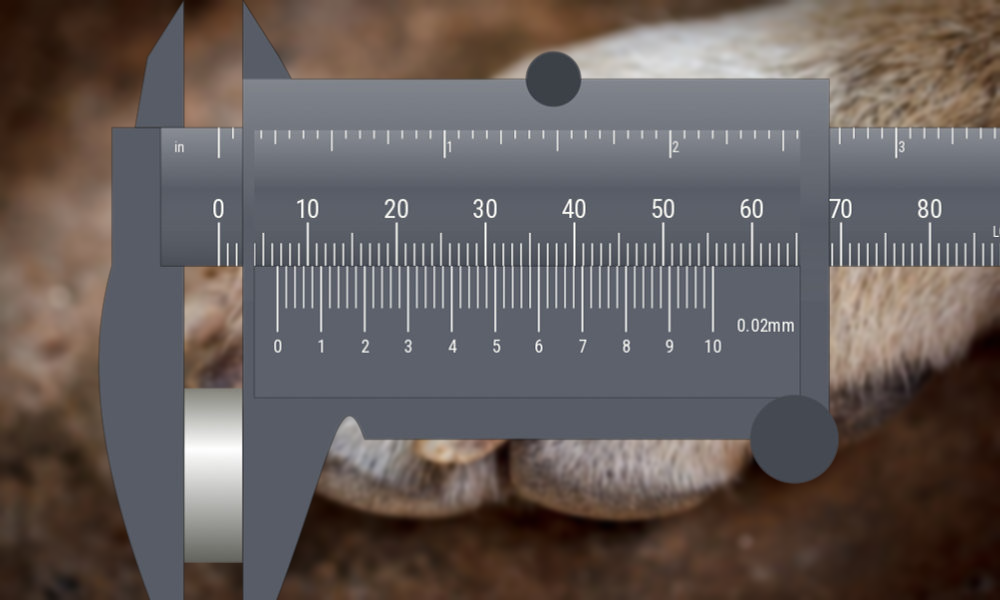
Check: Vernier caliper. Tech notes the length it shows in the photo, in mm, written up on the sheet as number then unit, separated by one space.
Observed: 6.6 mm
